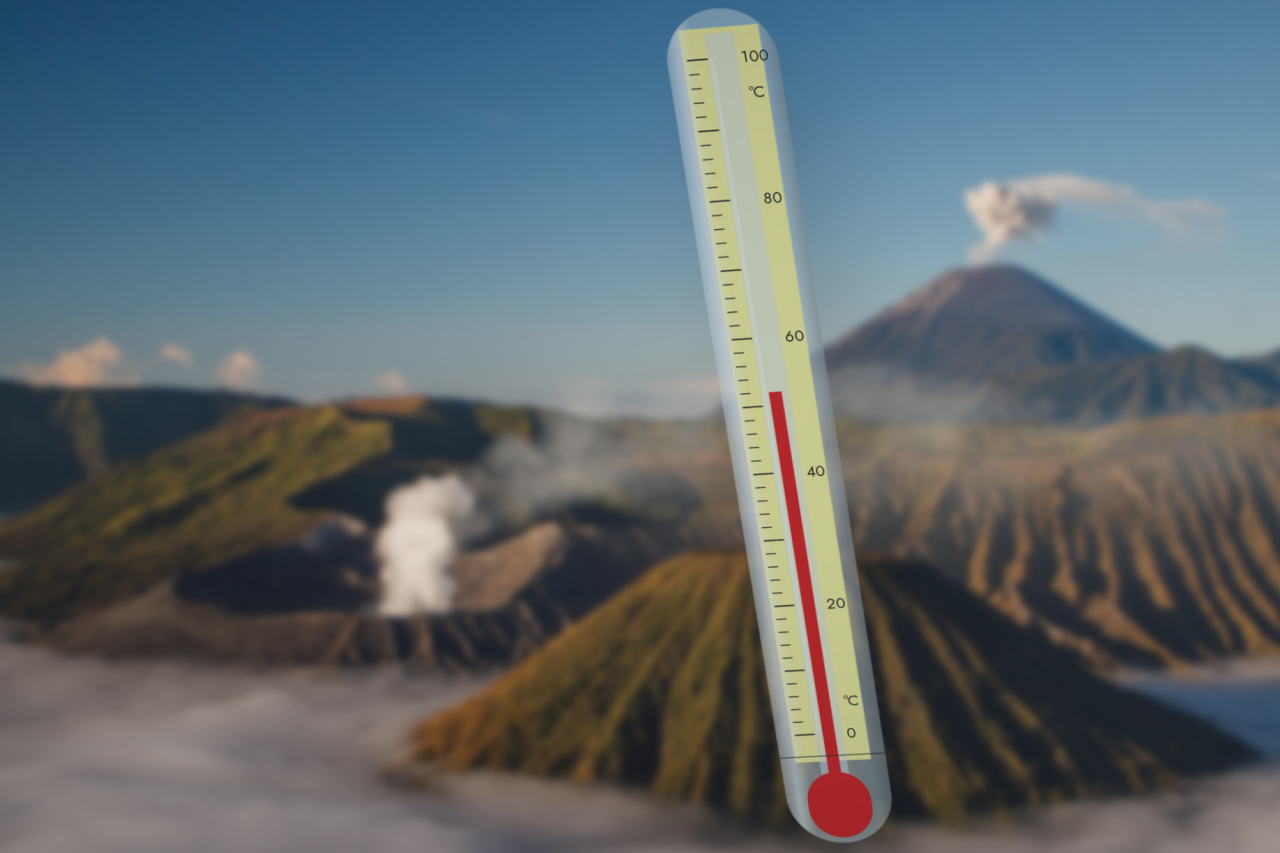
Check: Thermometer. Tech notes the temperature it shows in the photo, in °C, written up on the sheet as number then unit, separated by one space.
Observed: 52 °C
